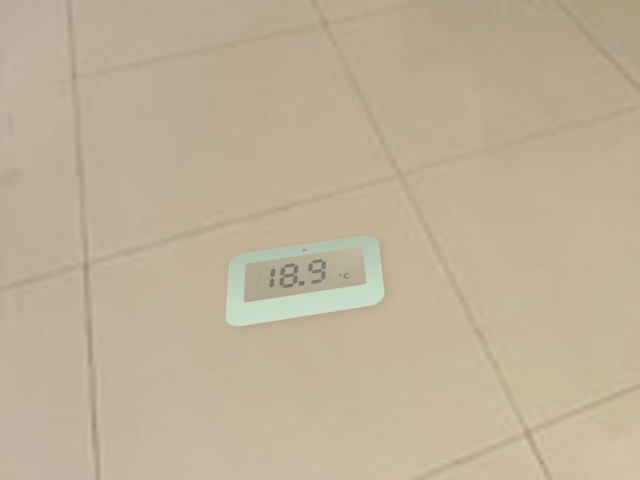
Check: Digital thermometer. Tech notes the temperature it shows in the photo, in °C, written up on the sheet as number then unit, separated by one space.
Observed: 18.9 °C
